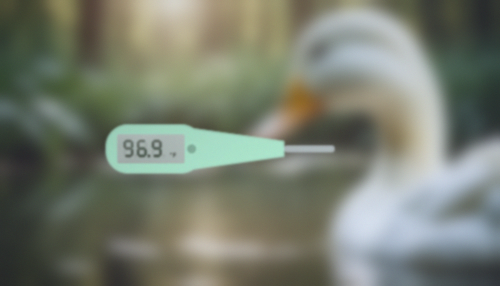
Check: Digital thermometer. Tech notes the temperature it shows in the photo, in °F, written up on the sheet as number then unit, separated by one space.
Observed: 96.9 °F
